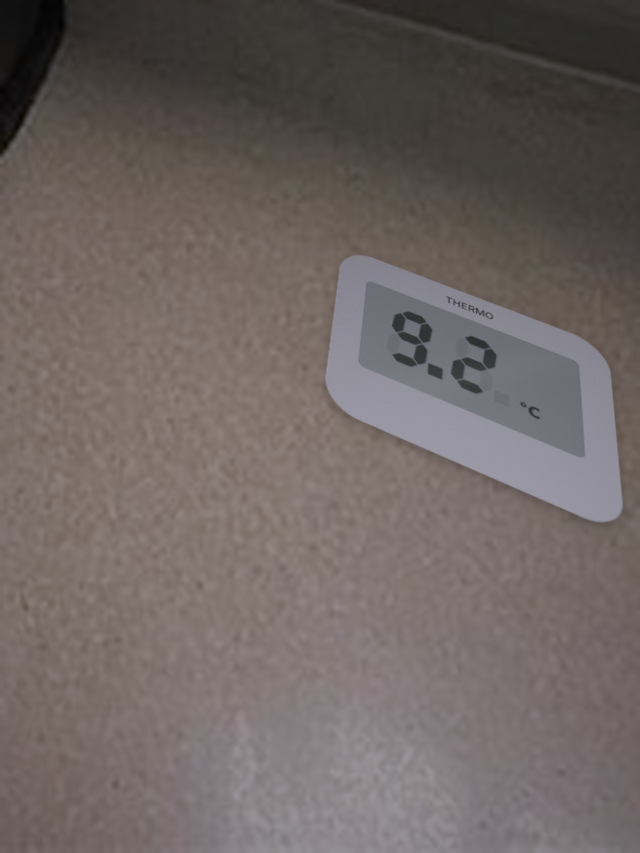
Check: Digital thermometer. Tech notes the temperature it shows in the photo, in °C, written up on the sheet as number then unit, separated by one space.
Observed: 9.2 °C
